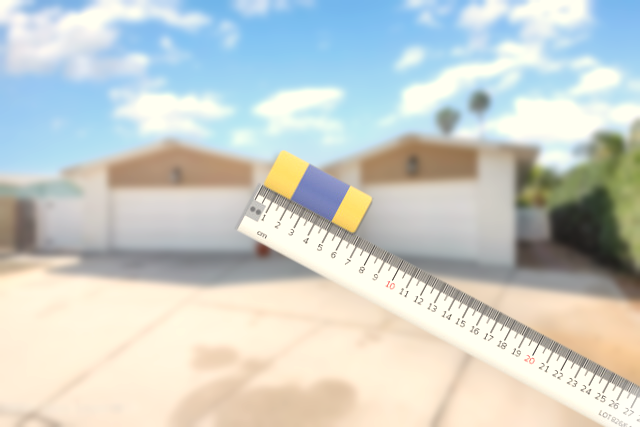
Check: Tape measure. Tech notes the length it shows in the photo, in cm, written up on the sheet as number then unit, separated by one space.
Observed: 6.5 cm
